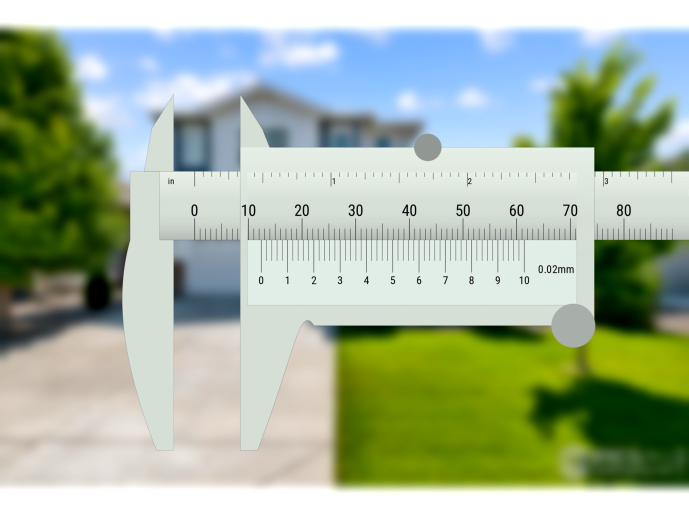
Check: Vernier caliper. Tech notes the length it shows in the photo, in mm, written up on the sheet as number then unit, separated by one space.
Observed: 12.4 mm
